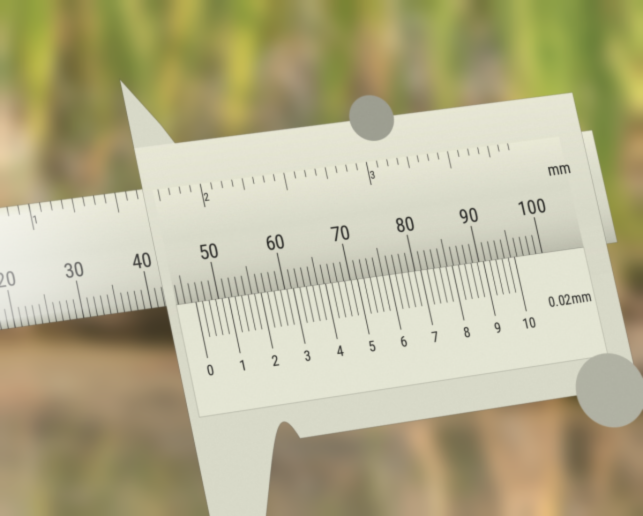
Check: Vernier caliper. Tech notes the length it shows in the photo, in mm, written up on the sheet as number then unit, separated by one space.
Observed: 46.6 mm
